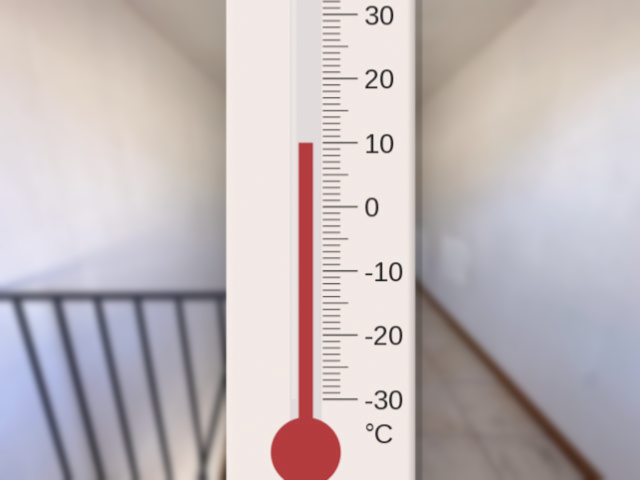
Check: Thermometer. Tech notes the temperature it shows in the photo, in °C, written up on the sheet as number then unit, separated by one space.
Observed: 10 °C
